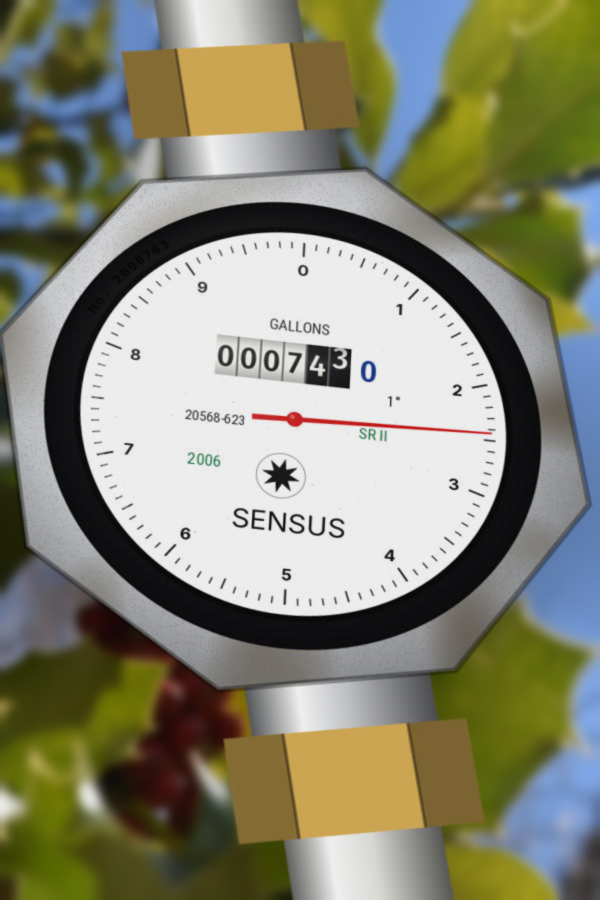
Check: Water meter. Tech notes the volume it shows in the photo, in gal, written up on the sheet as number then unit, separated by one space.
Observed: 7432.4 gal
